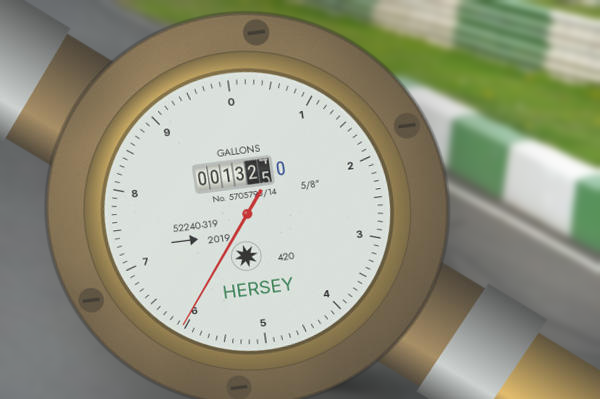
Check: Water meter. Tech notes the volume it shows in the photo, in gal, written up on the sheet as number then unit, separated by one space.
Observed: 13246.0 gal
